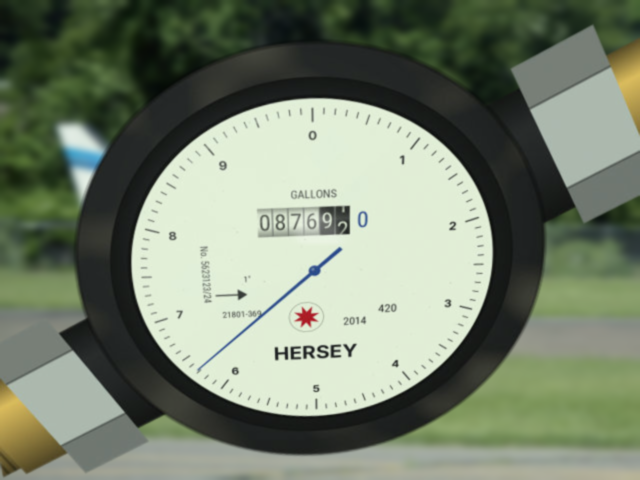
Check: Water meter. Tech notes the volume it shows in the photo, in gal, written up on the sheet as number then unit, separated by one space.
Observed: 876916.3 gal
